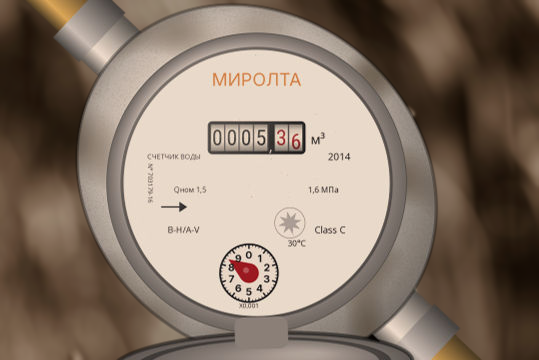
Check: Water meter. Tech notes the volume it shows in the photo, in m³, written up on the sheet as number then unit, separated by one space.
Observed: 5.358 m³
